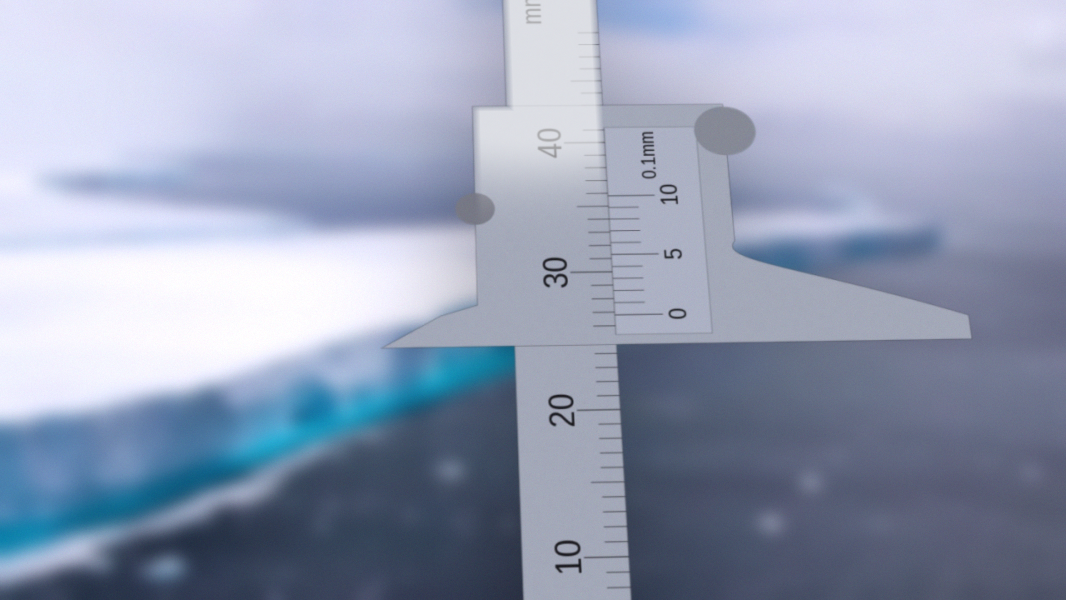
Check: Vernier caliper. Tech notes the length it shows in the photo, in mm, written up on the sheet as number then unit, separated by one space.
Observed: 26.8 mm
